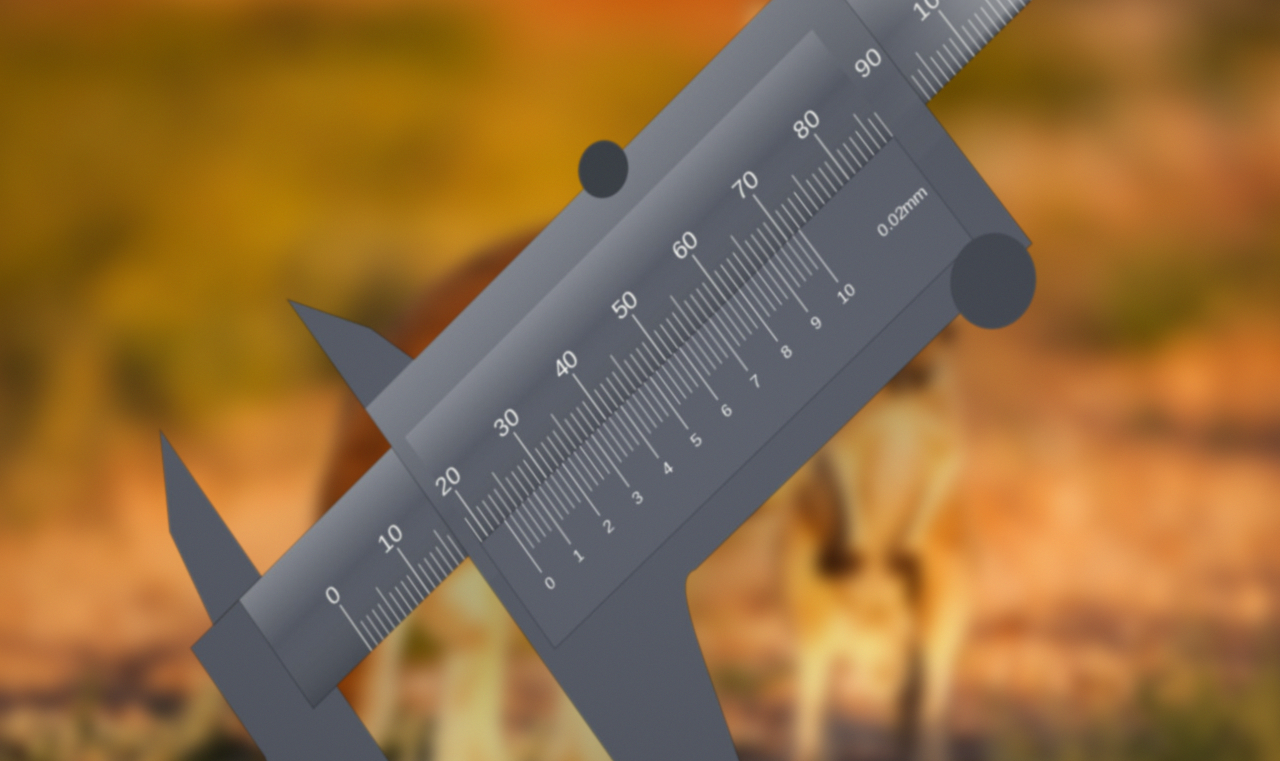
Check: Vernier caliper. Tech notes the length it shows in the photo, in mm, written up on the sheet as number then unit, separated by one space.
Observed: 22.8 mm
